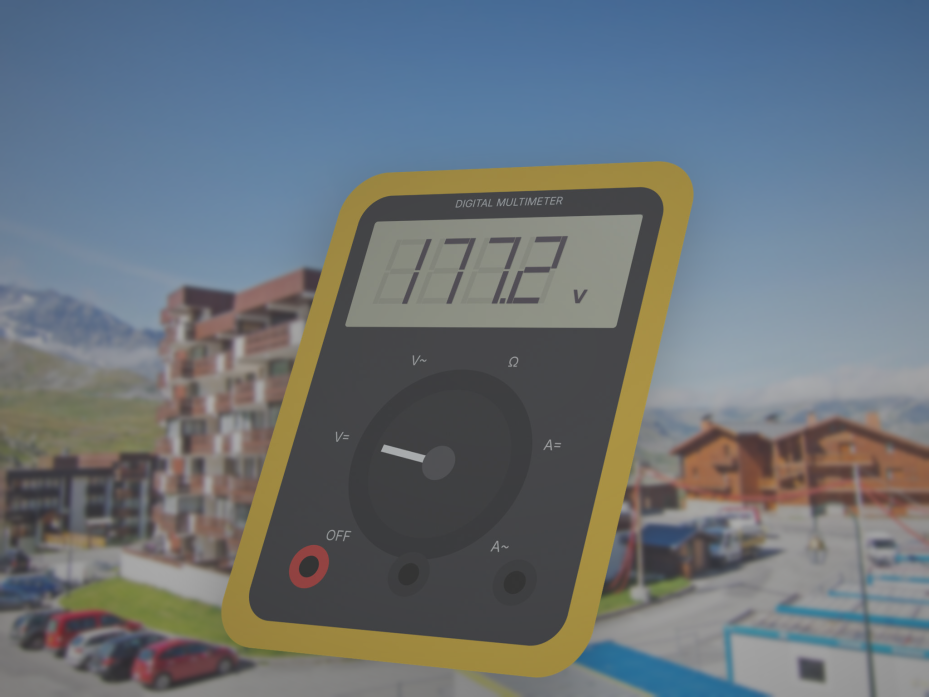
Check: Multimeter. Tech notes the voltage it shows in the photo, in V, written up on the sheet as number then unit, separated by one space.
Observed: 177.2 V
